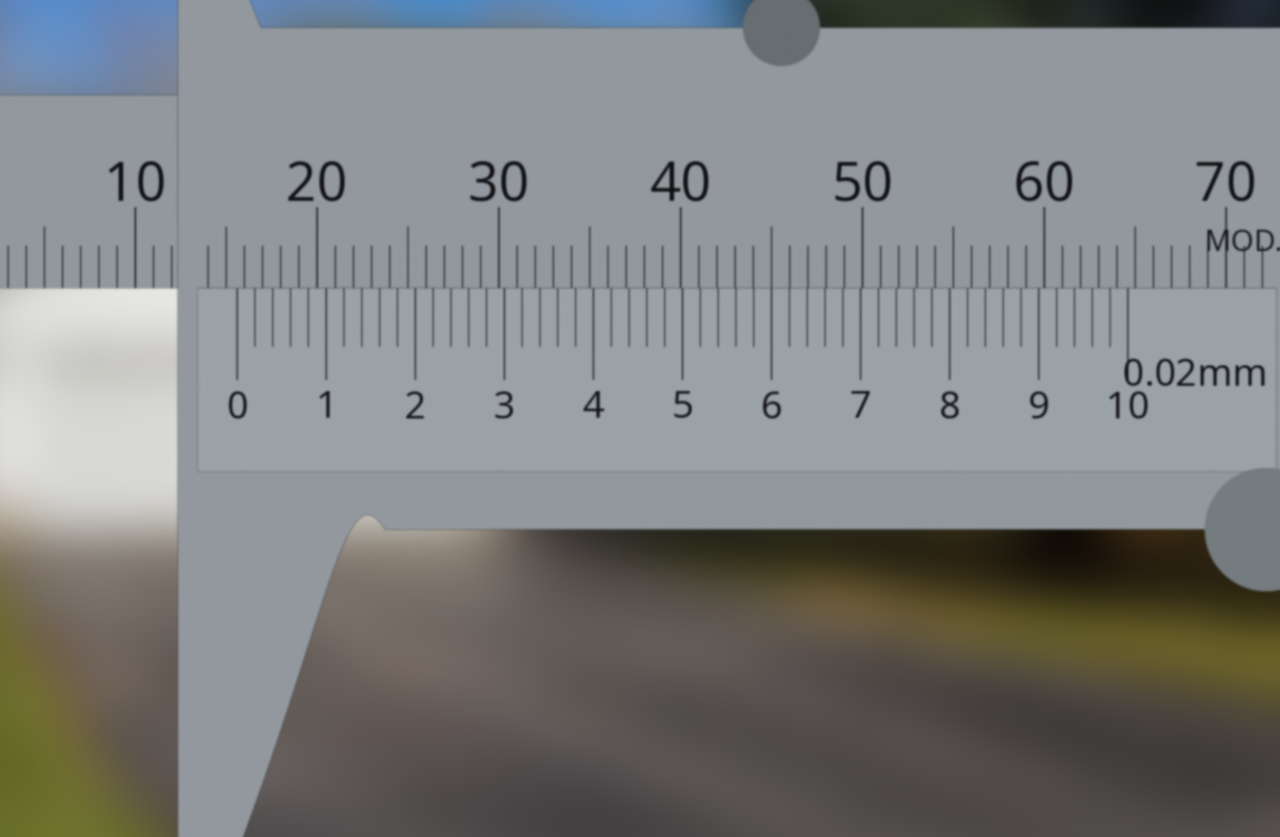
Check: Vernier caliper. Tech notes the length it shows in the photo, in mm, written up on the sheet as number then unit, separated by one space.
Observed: 15.6 mm
